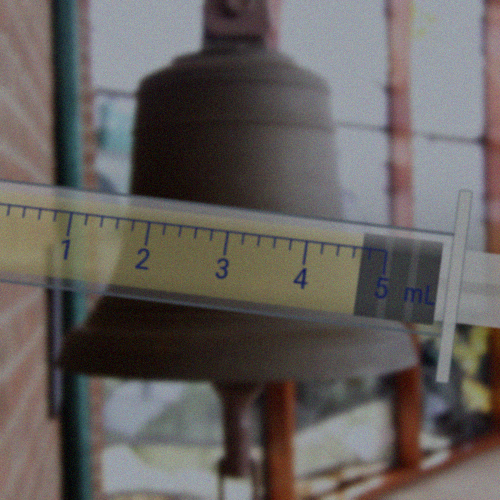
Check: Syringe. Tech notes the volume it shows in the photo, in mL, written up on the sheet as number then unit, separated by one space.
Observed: 4.7 mL
